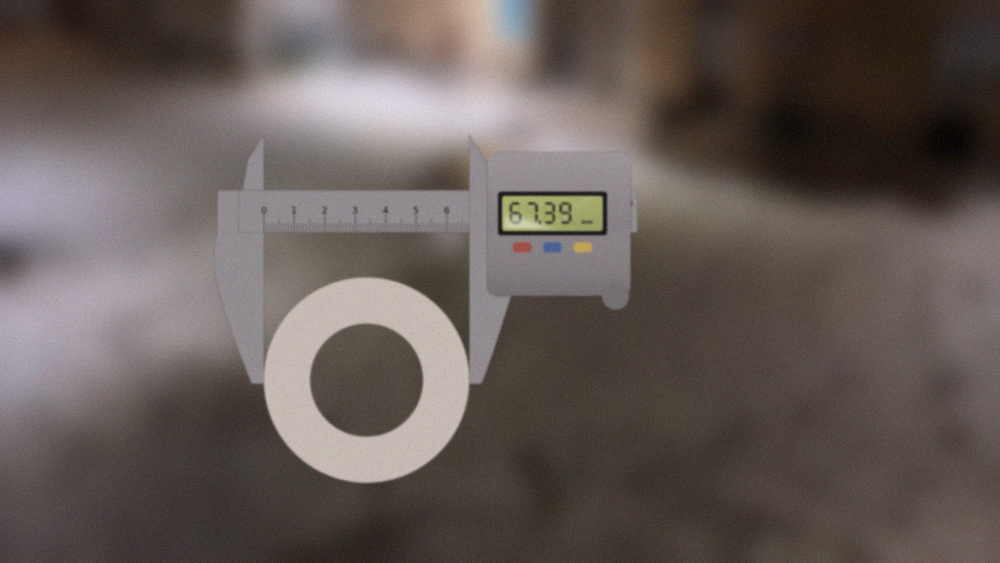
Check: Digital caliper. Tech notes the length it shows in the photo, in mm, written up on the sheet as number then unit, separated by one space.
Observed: 67.39 mm
